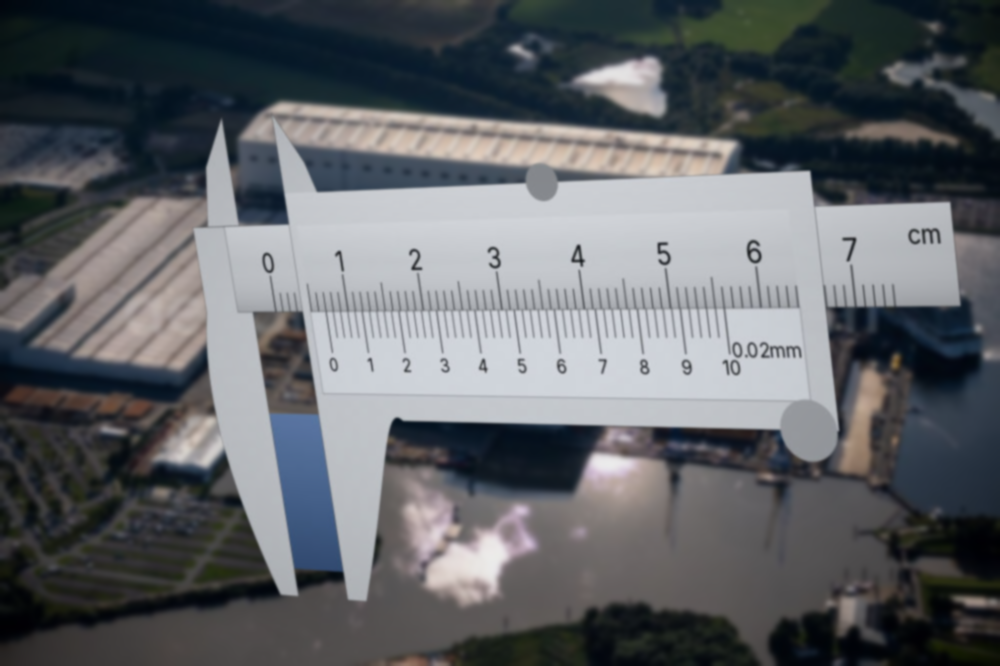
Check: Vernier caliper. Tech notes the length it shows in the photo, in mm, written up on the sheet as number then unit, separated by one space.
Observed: 7.0 mm
